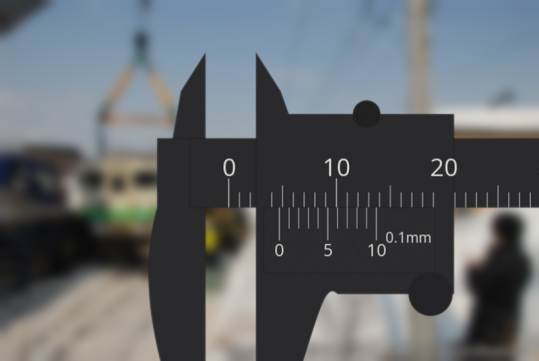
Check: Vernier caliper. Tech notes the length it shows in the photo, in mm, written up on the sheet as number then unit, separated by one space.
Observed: 4.7 mm
